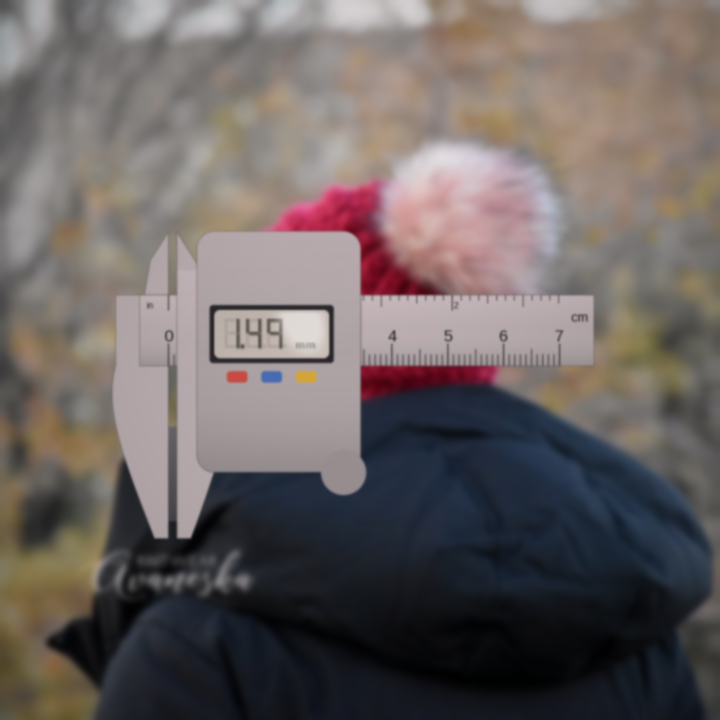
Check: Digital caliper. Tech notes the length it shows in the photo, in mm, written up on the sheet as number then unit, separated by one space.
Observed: 1.49 mm
